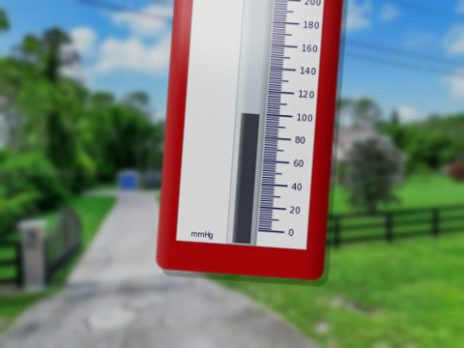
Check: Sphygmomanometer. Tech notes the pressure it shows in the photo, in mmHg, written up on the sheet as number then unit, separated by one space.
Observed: 100 mmHg
